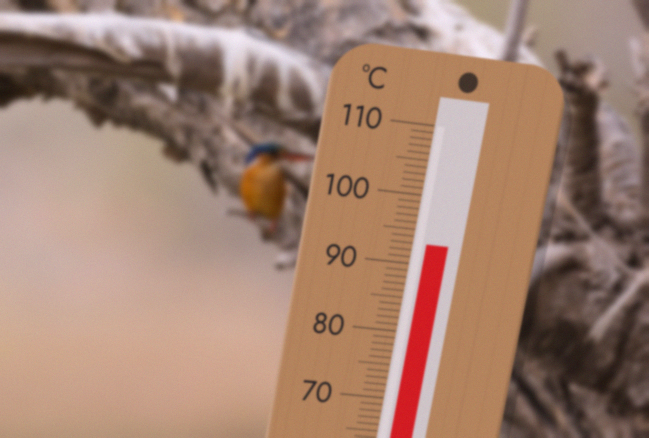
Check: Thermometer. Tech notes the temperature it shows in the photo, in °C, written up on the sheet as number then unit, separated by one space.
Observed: 93 °C
